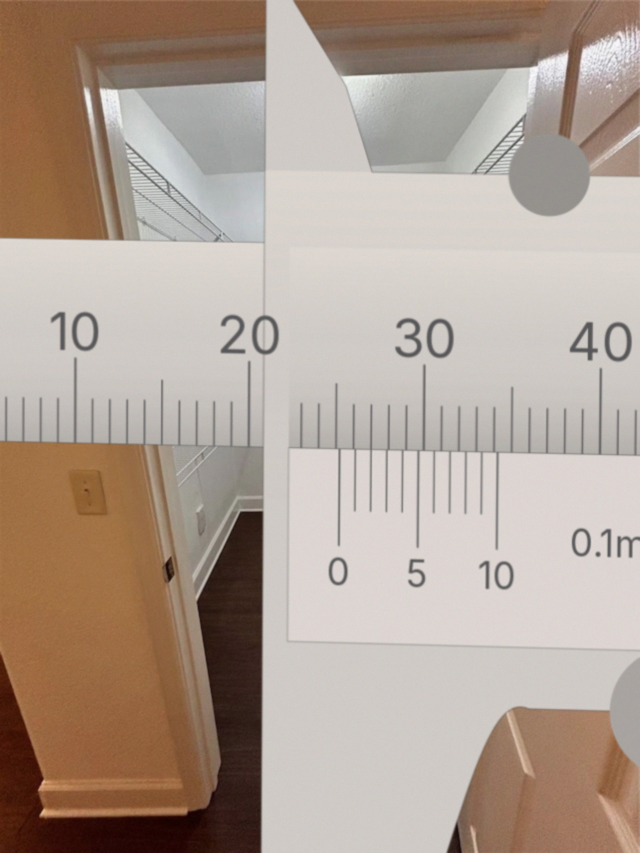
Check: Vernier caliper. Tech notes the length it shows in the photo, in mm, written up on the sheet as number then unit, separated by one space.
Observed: 25.2 mm
